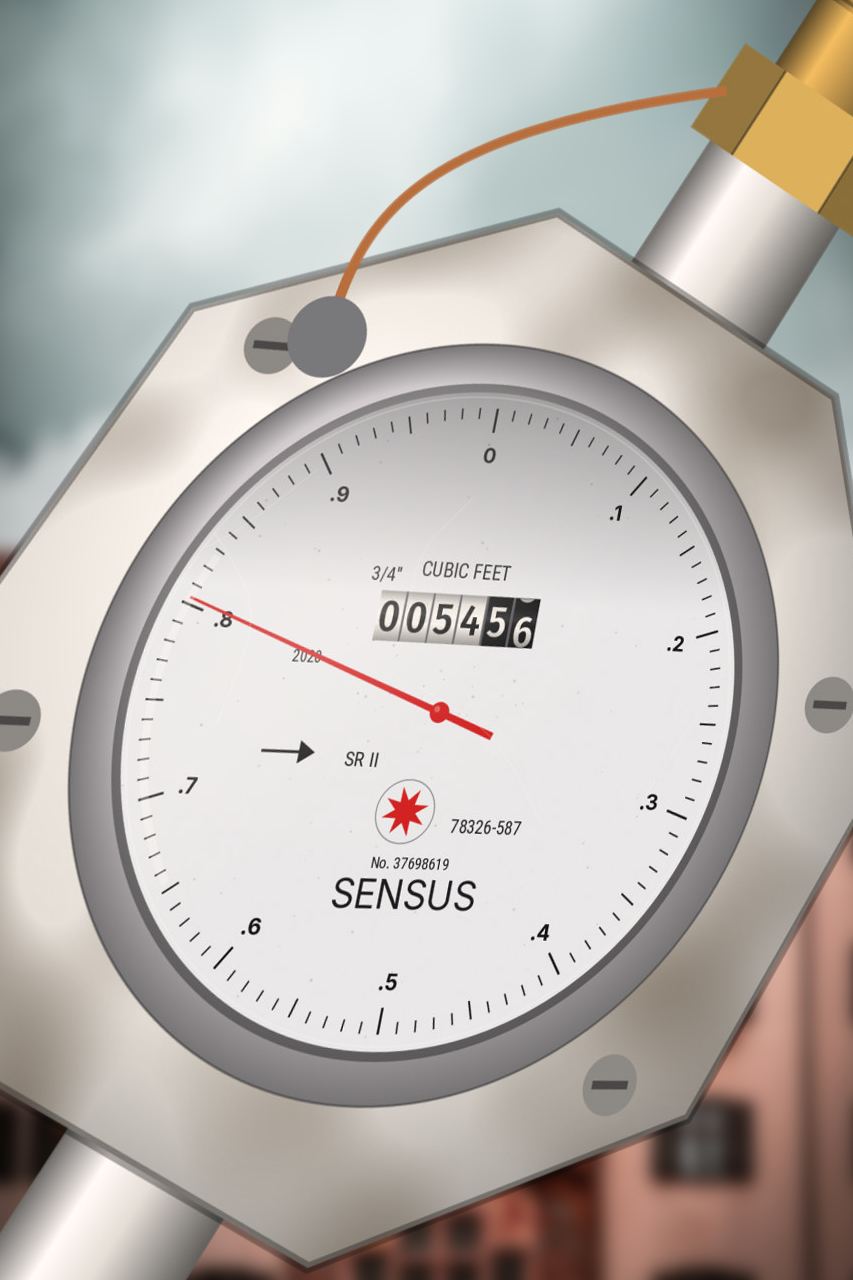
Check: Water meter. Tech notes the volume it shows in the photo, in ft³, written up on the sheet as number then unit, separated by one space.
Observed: 5455.80 ft³
